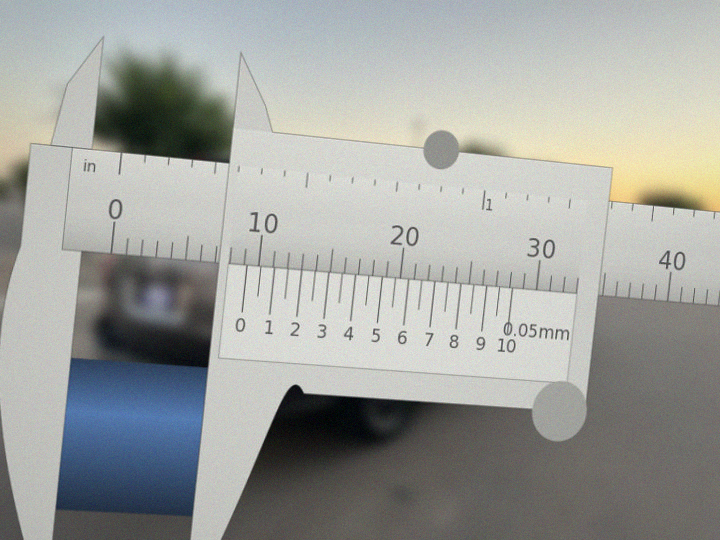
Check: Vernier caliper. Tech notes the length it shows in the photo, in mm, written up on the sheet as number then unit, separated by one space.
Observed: 9.2 mm
